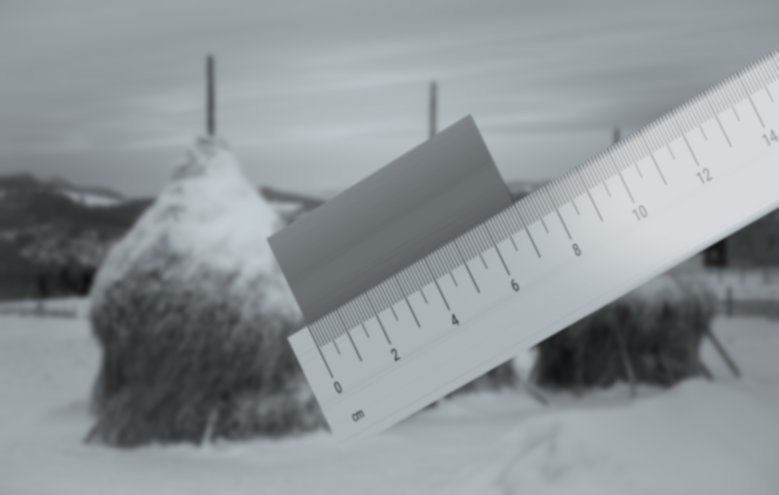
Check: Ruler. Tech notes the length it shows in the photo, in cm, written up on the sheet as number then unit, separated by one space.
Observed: 7 cm
